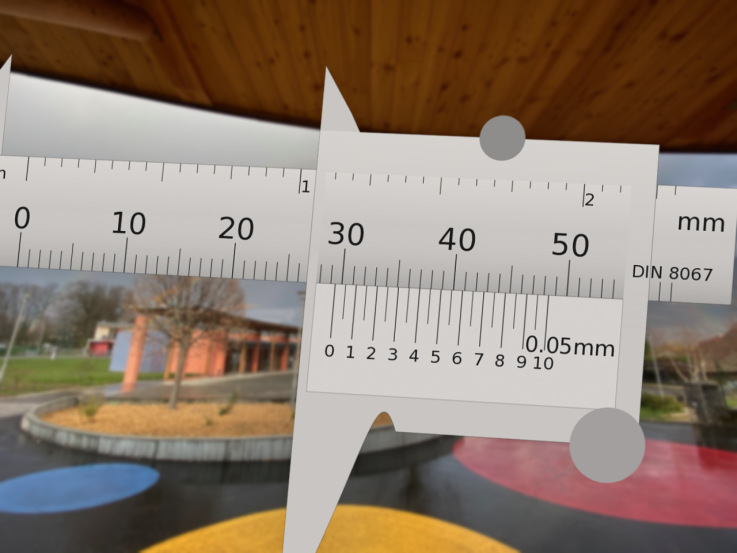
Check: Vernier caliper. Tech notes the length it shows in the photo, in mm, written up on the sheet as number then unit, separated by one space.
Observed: 29.4 mm
